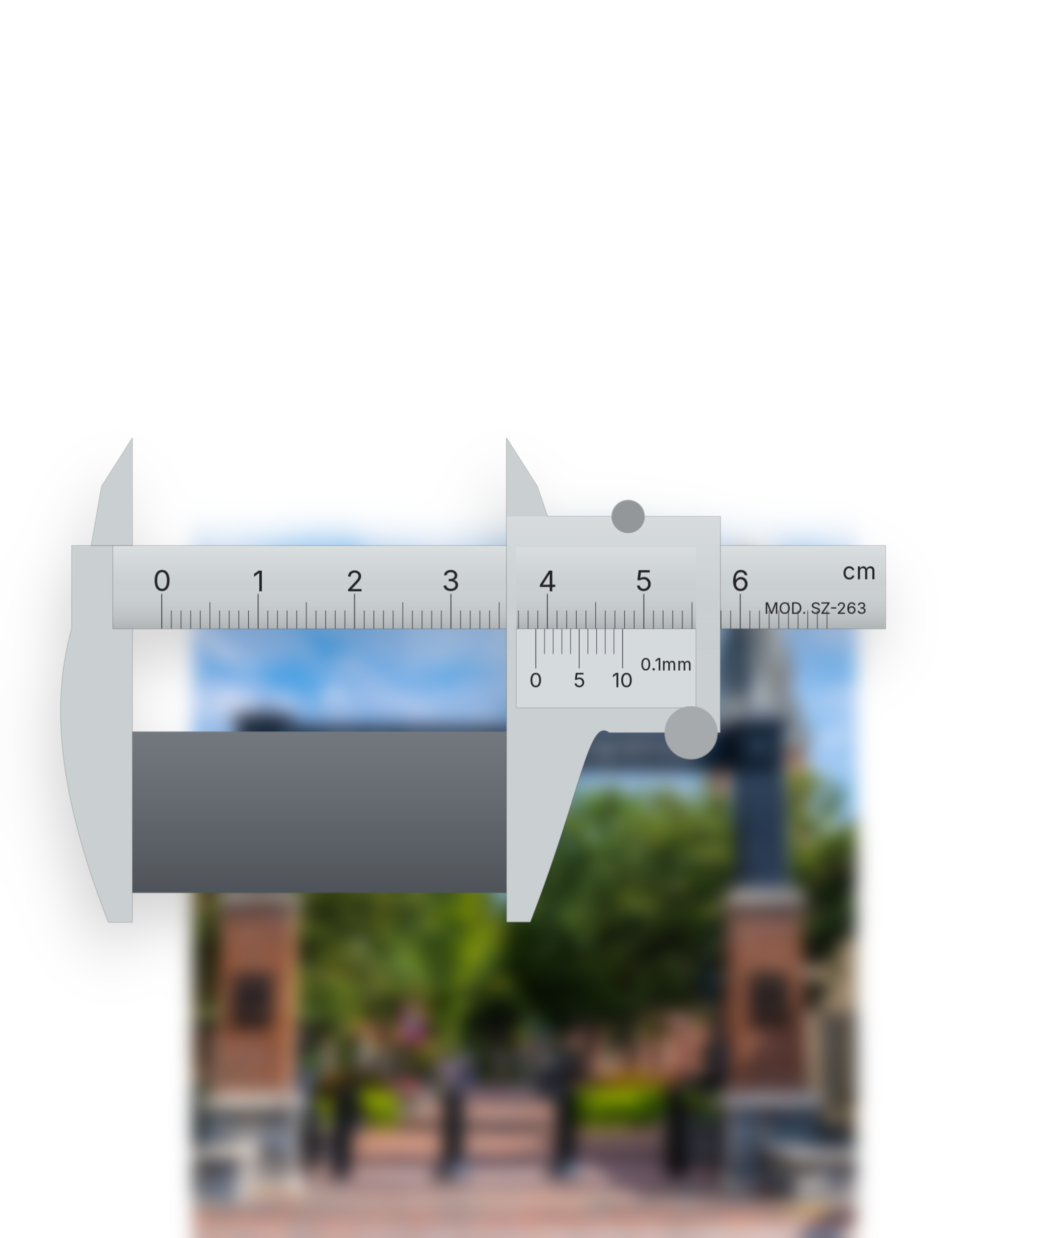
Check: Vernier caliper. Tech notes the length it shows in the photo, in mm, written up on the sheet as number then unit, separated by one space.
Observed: 38.8 mm
